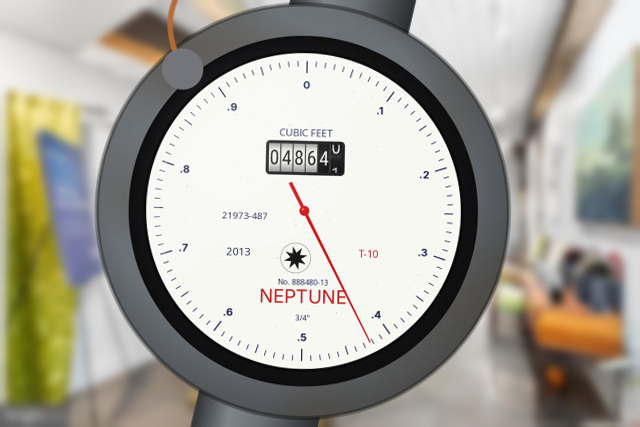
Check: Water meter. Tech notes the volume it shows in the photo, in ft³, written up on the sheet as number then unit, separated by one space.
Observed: 48640.42 ft³
